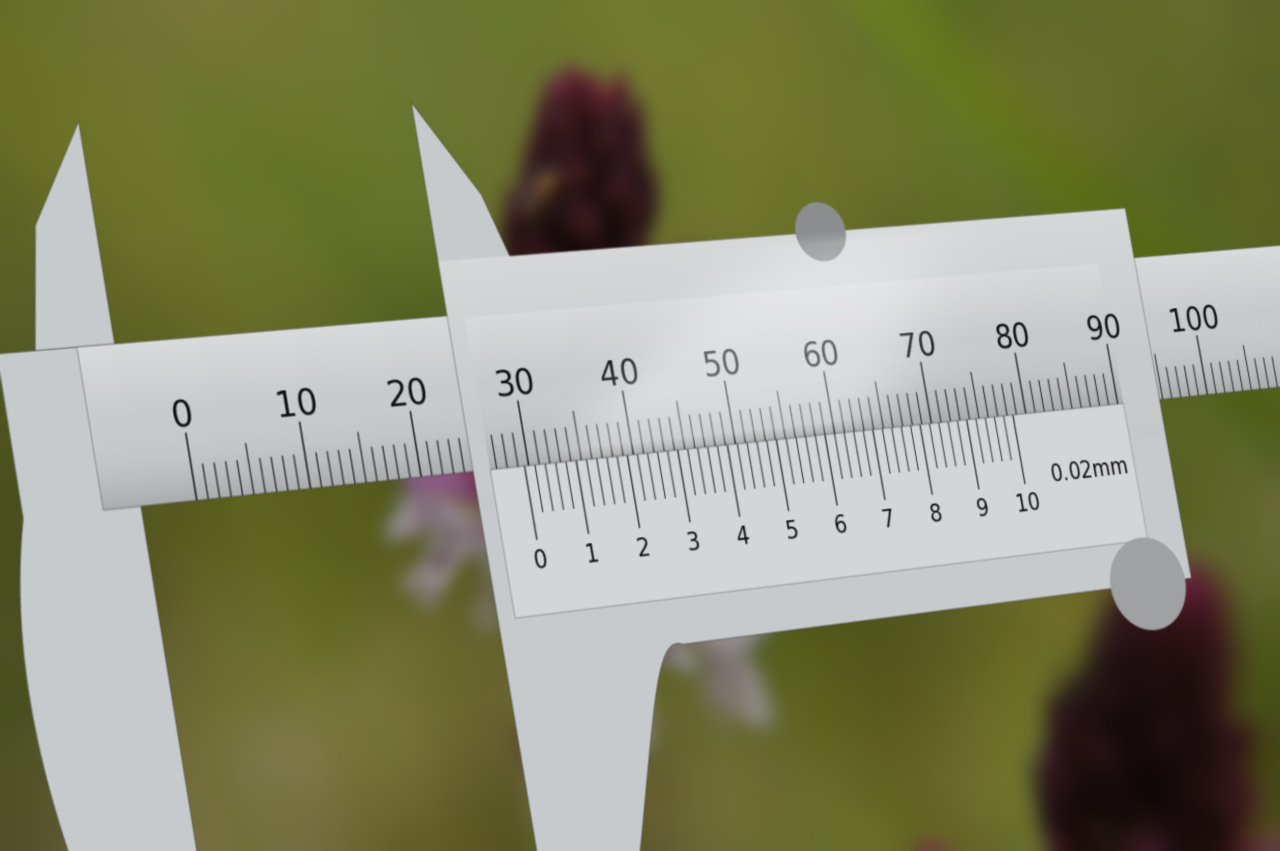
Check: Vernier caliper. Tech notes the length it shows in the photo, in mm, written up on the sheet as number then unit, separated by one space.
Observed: 29.6 mm
